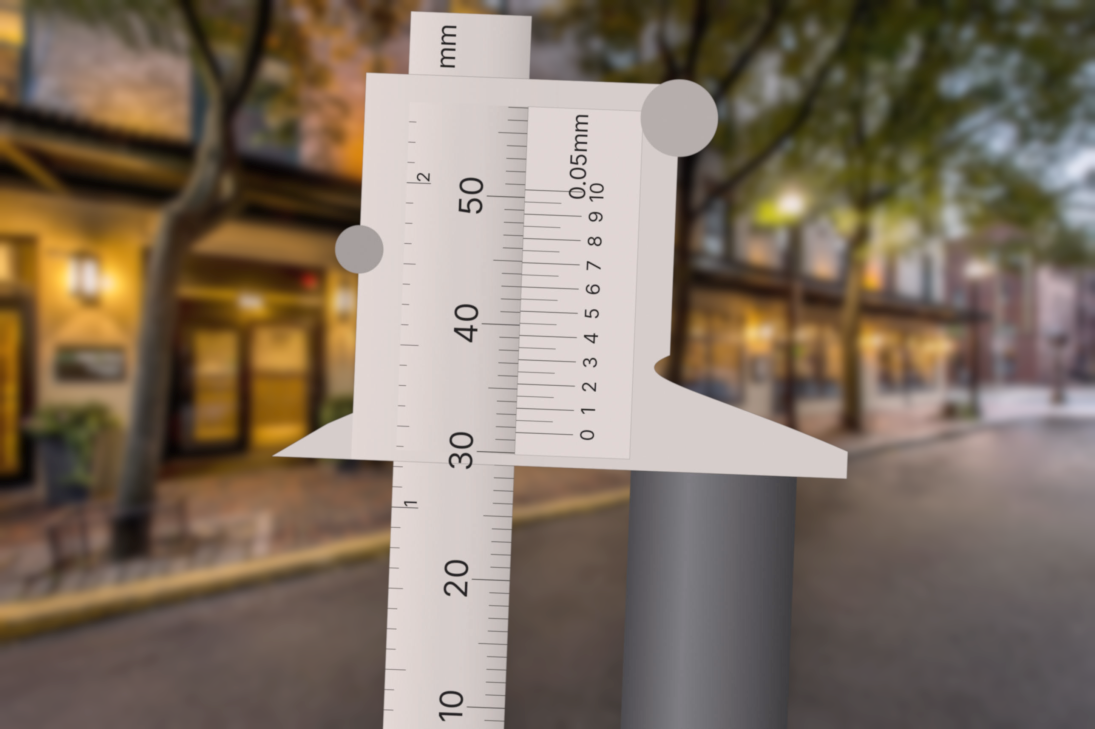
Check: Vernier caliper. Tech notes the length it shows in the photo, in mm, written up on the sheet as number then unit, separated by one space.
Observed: 31.6 mm
